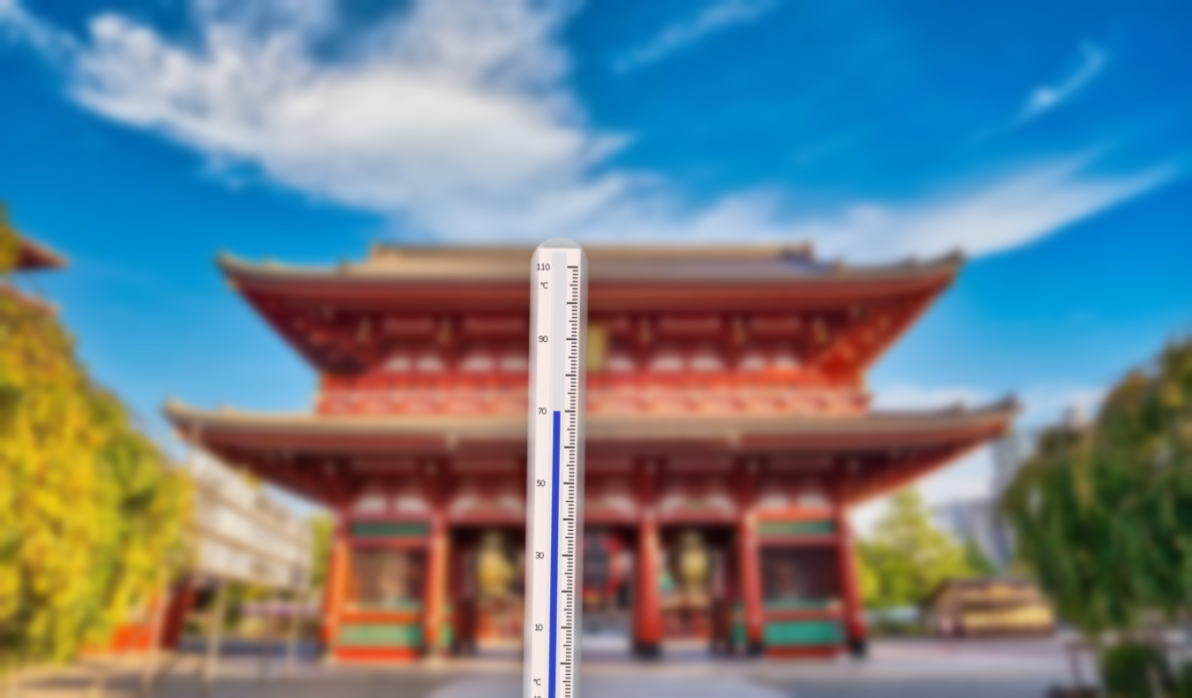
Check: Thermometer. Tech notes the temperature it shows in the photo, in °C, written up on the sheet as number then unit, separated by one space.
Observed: 70 °C
